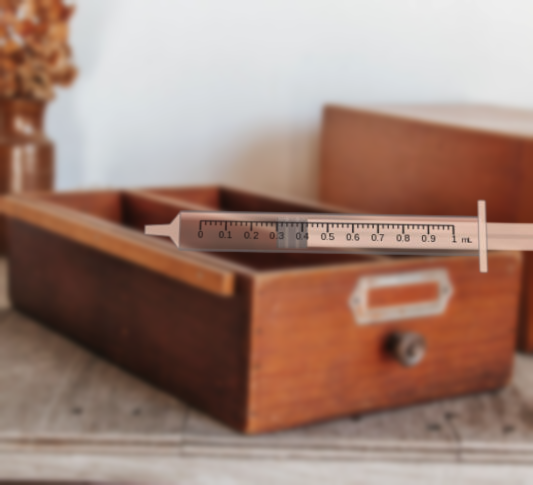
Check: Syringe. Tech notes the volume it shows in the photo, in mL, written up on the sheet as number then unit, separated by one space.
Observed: 0.3 mL
